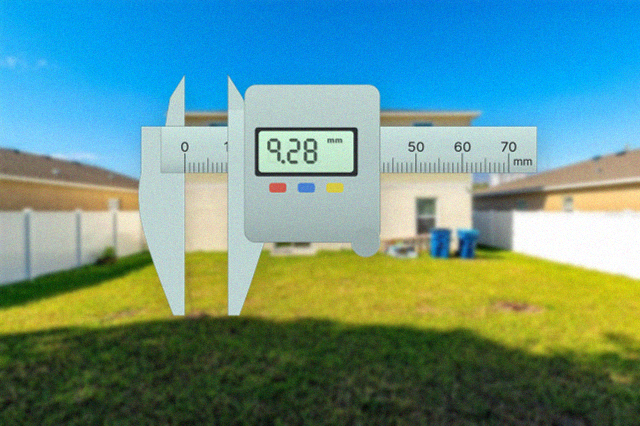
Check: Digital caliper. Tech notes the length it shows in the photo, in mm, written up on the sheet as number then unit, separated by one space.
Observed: 9.28 mm
